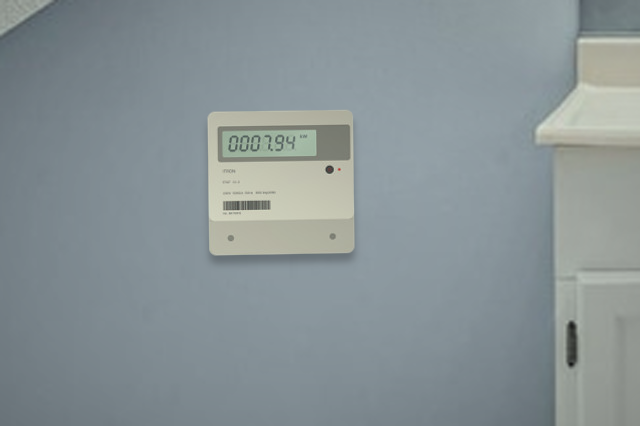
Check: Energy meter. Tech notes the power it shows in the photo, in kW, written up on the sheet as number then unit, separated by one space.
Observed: 7.94 kW
